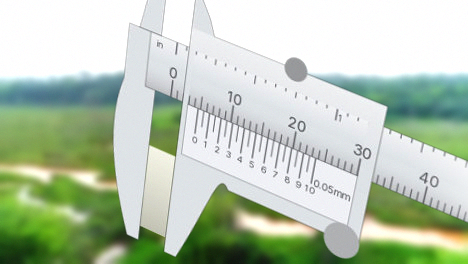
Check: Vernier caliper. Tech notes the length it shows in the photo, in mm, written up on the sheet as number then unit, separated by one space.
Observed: 4.6 mm
